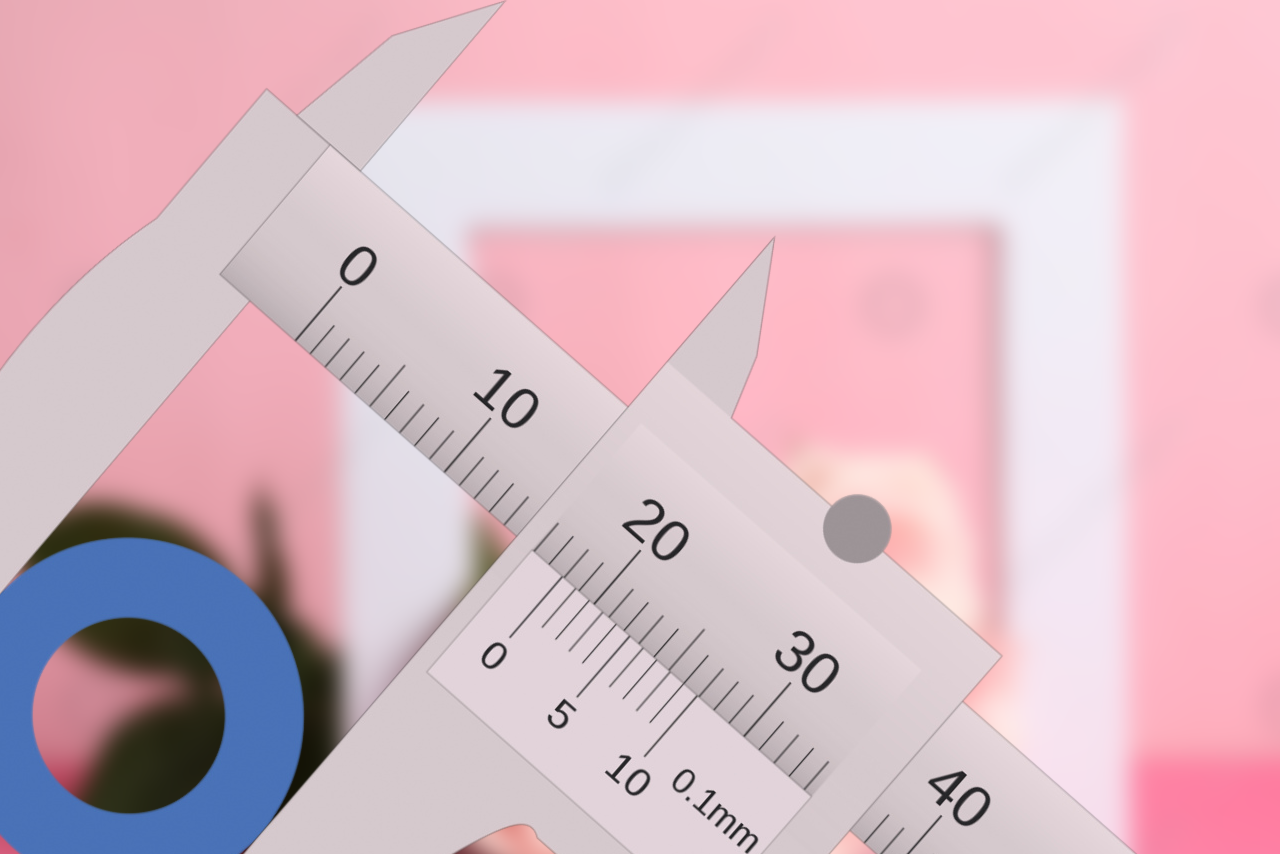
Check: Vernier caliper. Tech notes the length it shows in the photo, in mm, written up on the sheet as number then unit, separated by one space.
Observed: 17.9 mm
